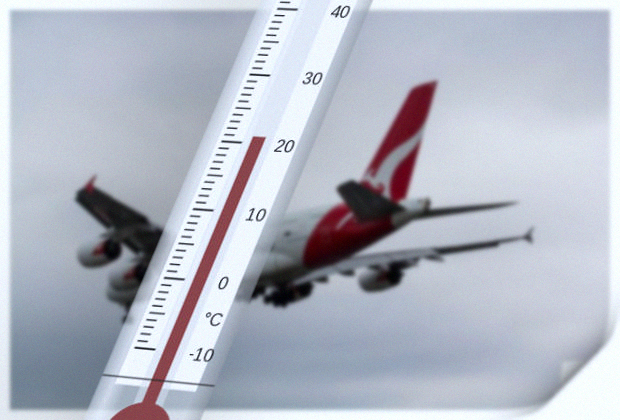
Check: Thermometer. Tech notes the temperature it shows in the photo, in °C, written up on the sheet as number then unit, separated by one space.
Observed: 21 °C
